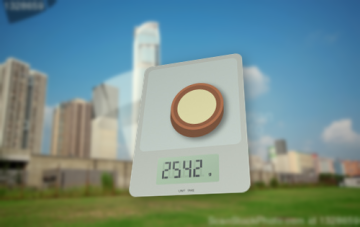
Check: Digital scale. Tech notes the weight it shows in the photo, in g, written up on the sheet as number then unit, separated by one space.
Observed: 2542 g
